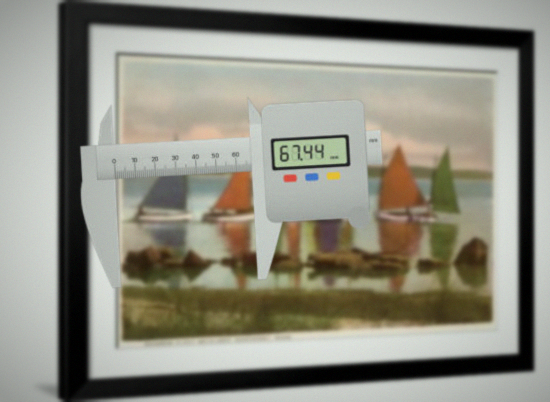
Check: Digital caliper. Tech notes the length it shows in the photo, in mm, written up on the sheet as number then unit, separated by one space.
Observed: 67.44 mm
